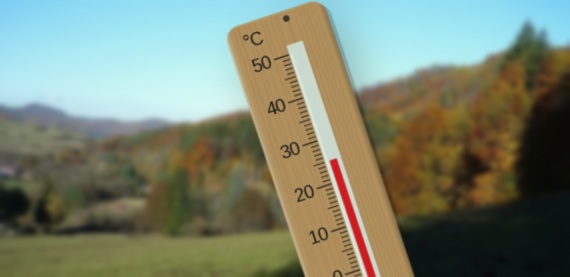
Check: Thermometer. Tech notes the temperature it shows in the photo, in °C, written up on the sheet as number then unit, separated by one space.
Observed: 25 °C
